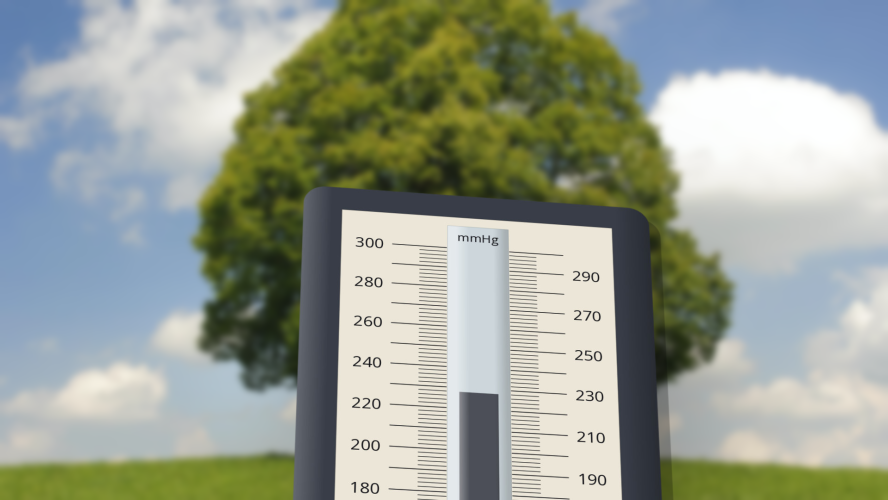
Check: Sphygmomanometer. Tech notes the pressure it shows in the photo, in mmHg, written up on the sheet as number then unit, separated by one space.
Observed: 228 mmHg
